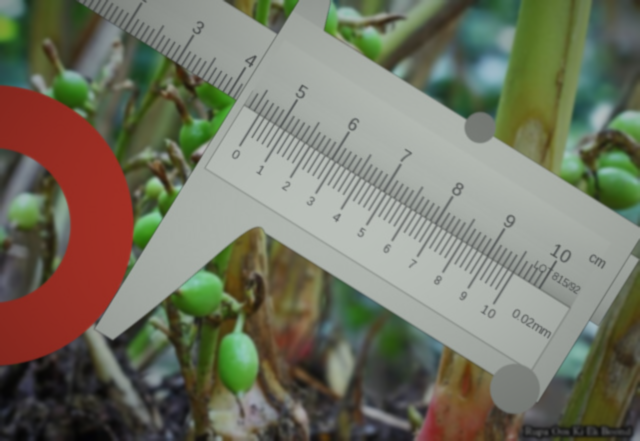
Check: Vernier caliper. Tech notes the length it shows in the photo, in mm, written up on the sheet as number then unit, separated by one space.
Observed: 46.0 mm
